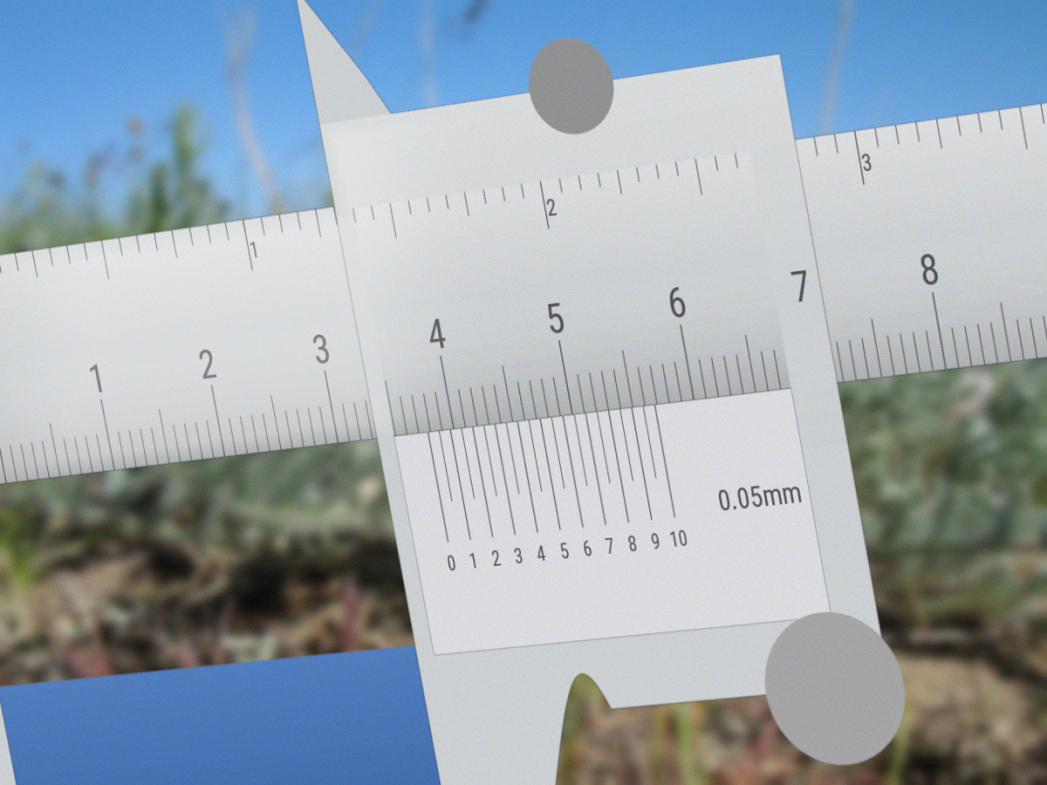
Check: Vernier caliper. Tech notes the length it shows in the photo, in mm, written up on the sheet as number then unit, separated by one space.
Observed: 37.8 mm
